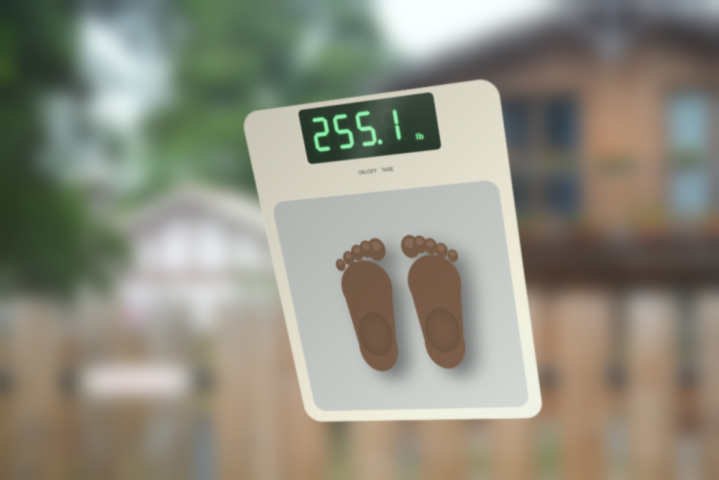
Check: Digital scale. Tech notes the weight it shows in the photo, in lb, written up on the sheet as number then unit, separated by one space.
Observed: 255.1 lb
